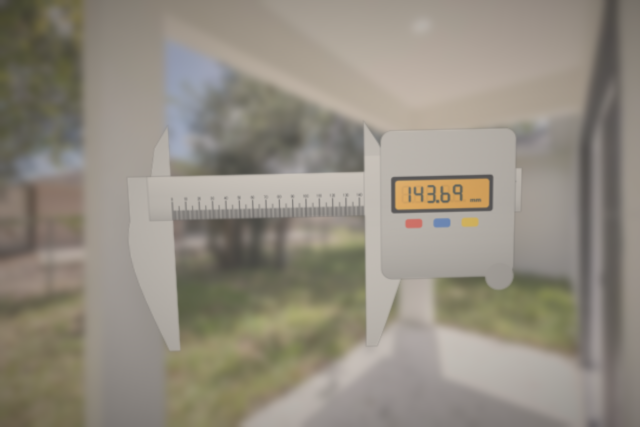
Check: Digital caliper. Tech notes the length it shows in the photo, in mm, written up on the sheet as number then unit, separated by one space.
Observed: 143.69 mm
